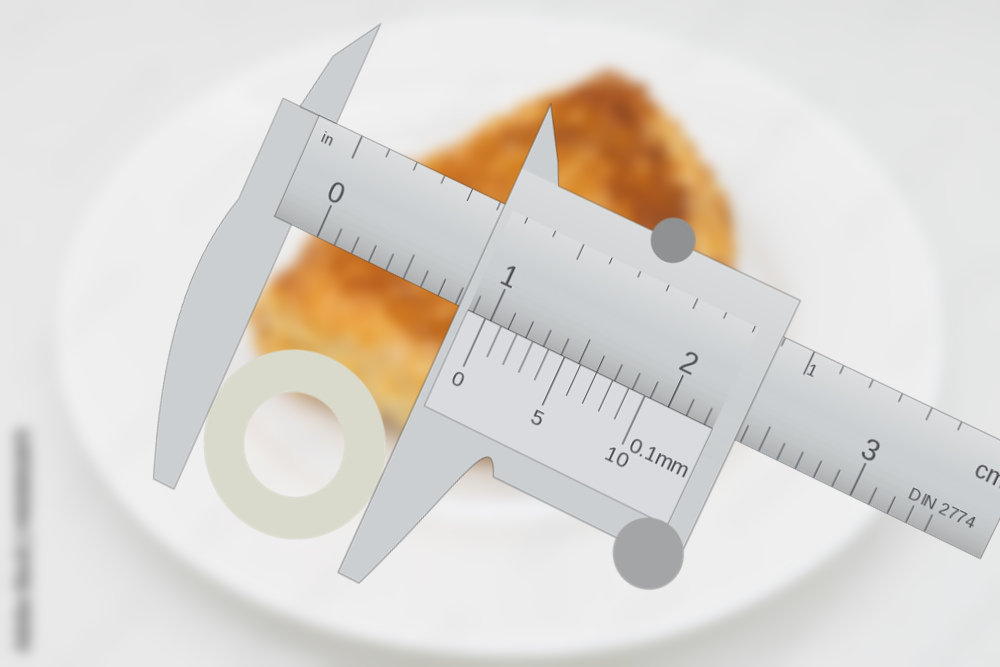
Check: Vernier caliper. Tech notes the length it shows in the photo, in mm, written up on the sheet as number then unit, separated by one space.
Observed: 9.7 mm
